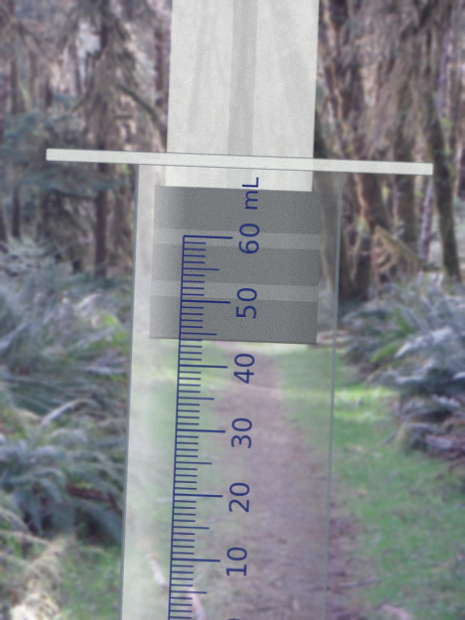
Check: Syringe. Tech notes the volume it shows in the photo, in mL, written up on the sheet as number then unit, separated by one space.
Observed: 44 mL
